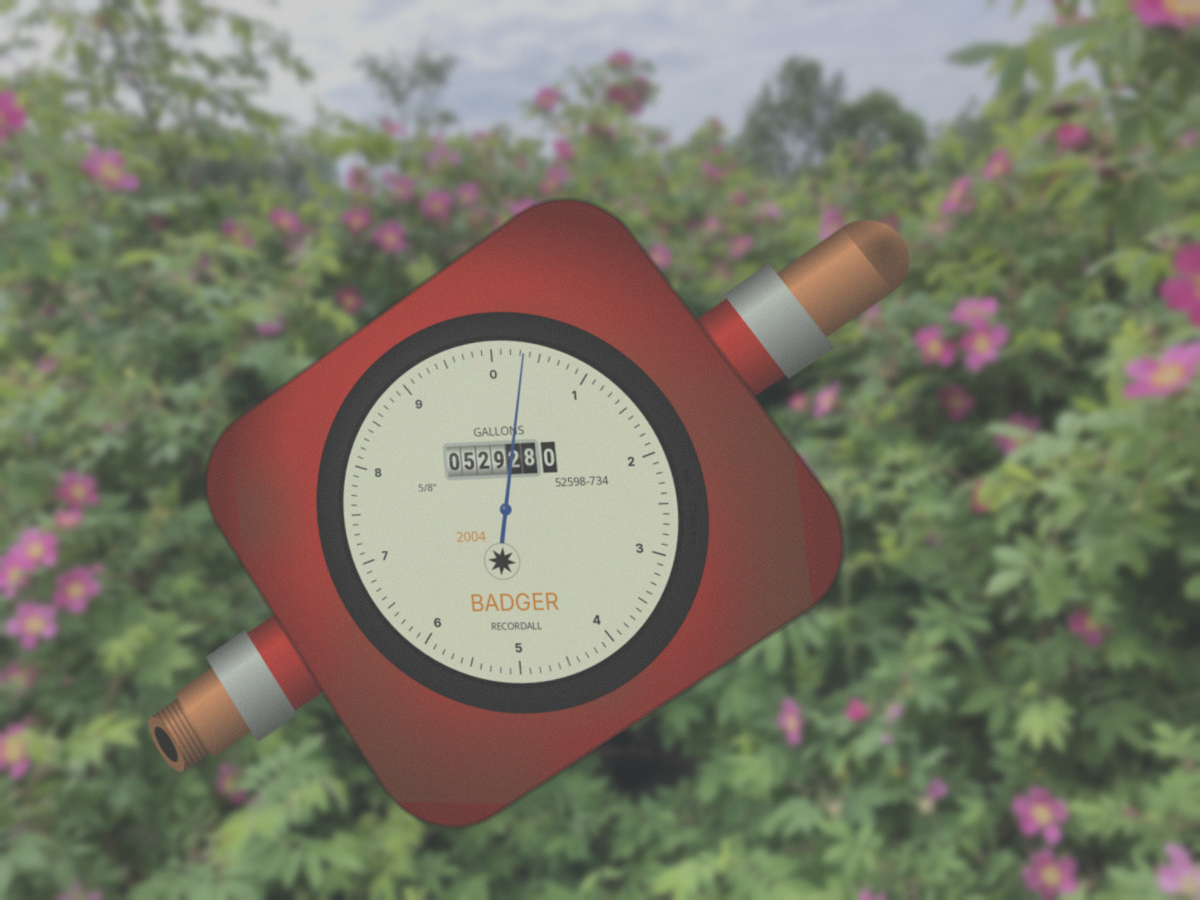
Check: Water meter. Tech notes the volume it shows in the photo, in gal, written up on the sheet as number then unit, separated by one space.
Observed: 529280.3 gal
